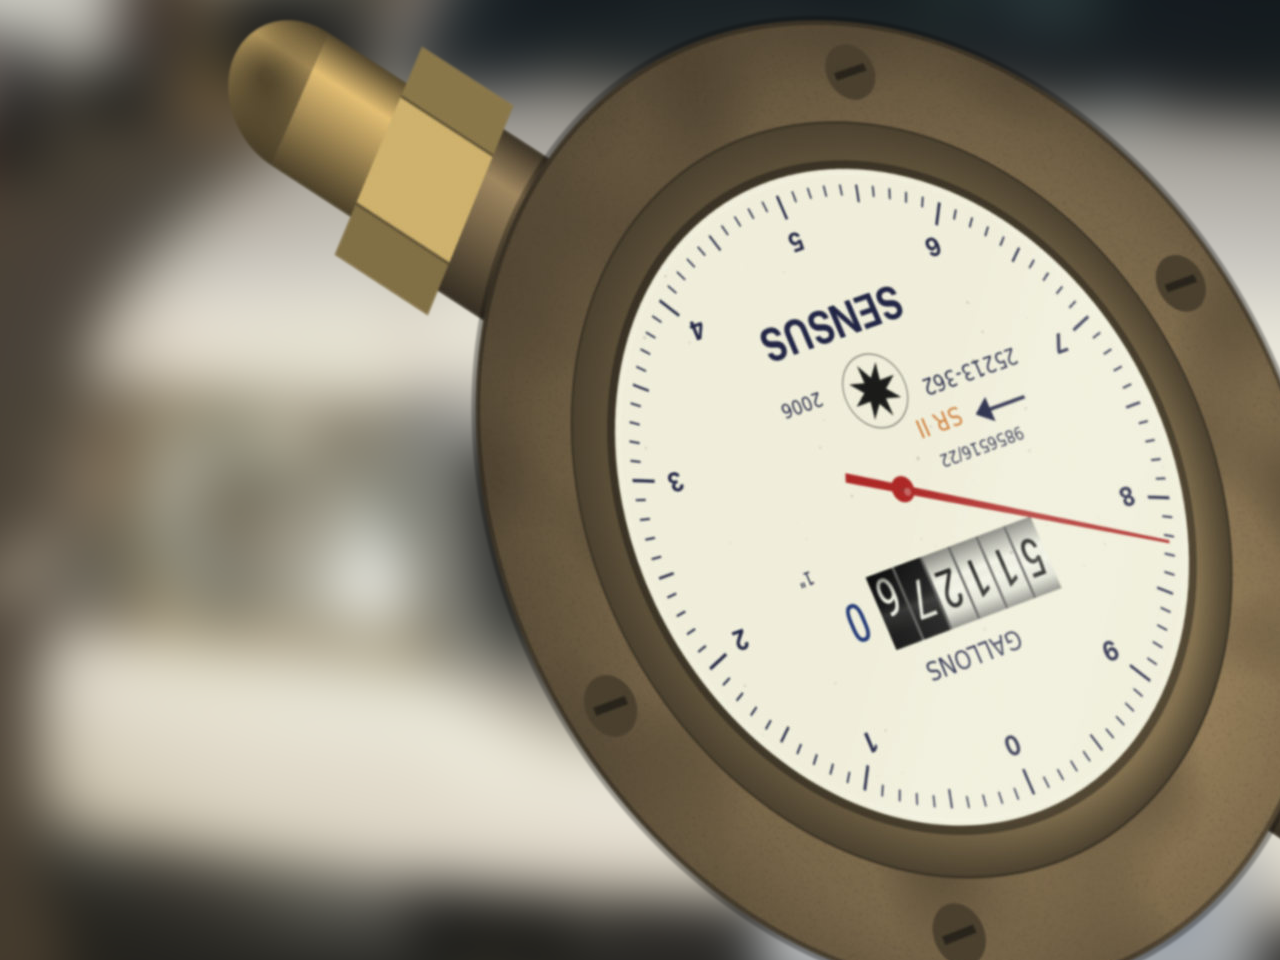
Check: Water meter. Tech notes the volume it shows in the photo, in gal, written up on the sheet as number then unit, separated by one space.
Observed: 5112758.2 gal
